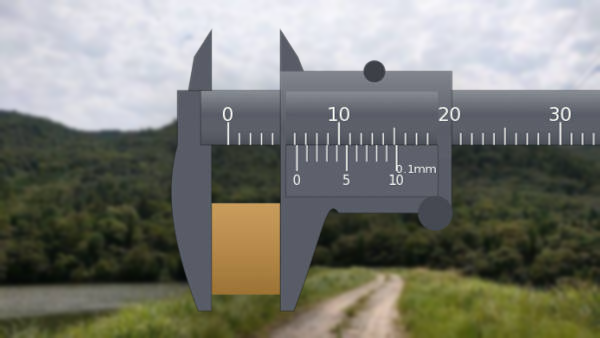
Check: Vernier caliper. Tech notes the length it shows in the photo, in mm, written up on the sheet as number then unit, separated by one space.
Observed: 6.2 mm
